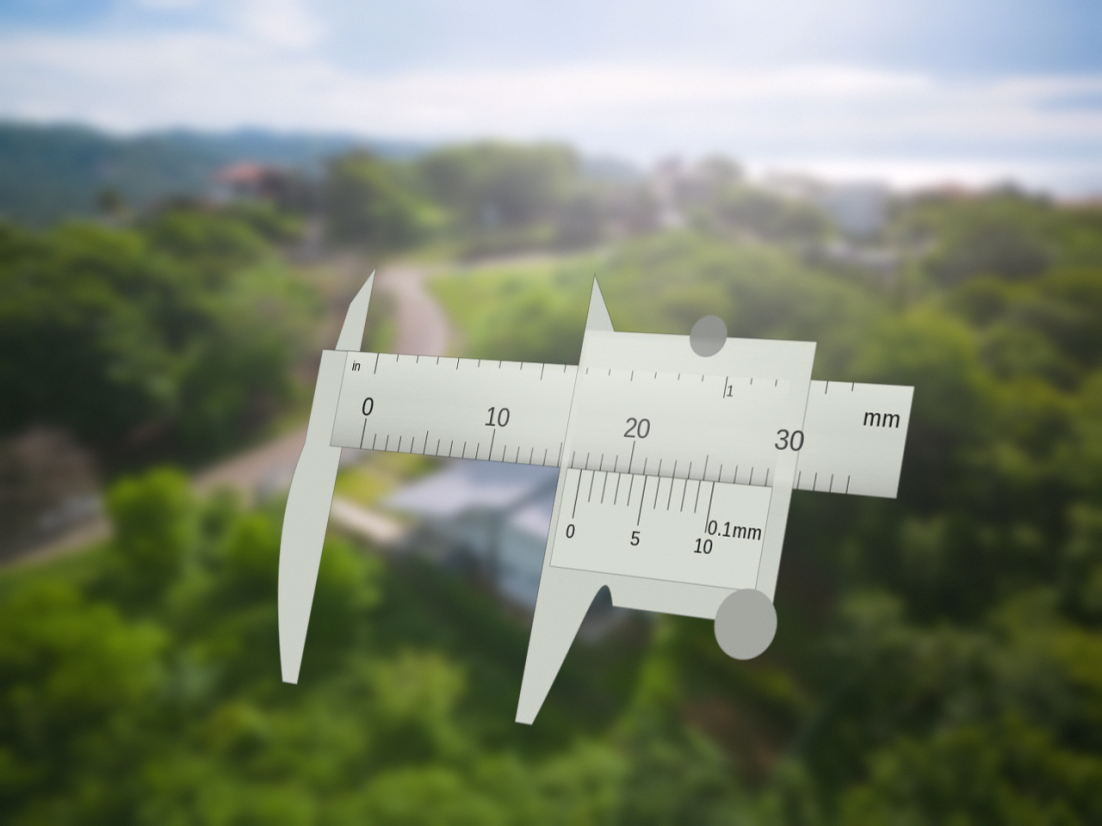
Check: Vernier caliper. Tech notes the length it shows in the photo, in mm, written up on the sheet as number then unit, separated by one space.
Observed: 16.7 mm
